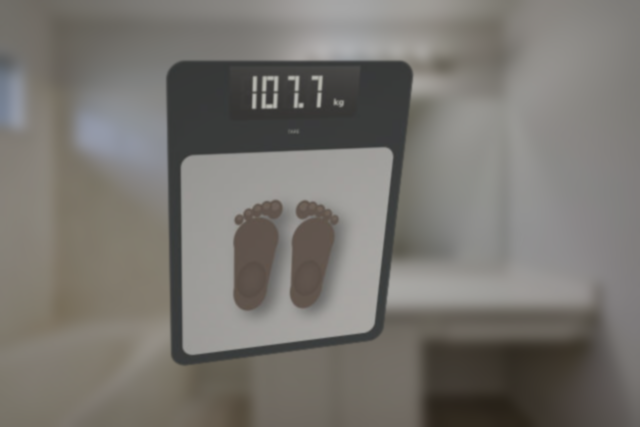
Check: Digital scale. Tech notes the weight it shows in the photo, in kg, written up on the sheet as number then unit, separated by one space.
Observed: 107.7 kg
